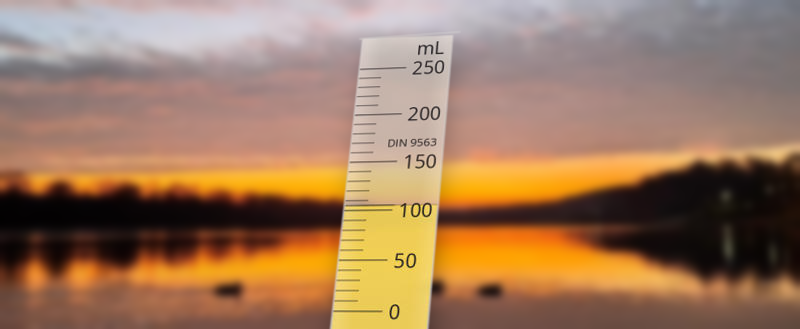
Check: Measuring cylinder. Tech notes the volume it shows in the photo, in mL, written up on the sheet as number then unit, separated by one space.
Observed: 105 mL
